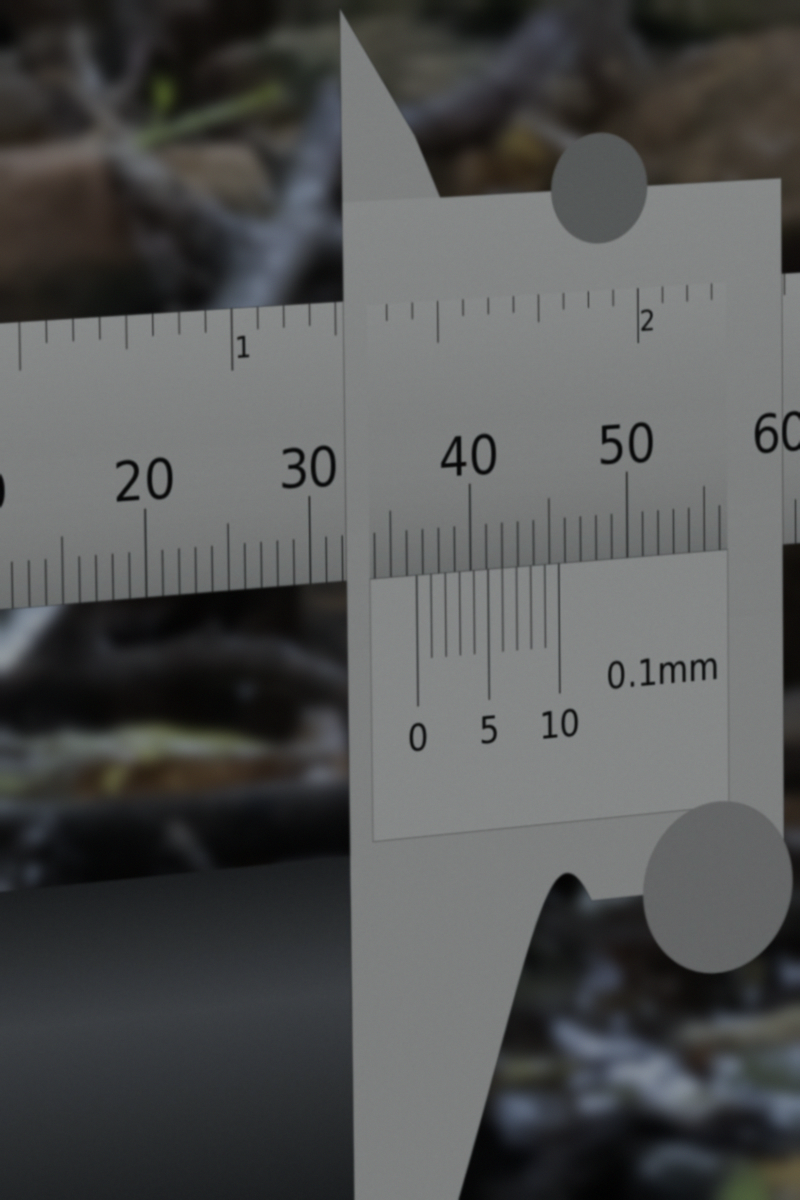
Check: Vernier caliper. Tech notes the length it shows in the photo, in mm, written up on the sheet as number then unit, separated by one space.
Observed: 36.6 mm
